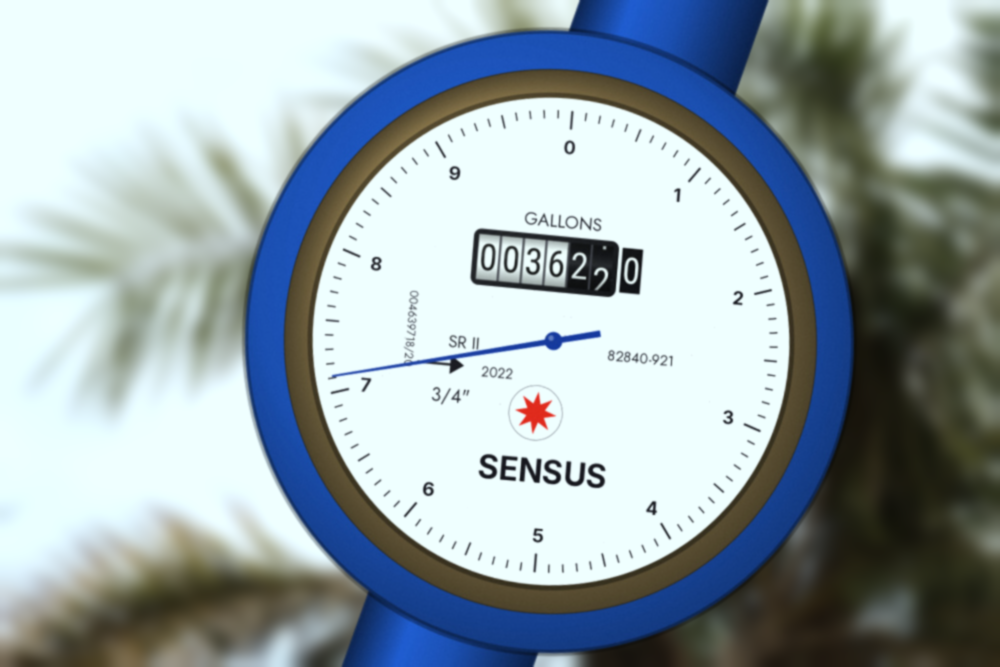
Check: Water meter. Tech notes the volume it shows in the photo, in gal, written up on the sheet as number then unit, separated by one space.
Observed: 36217.1 gal
